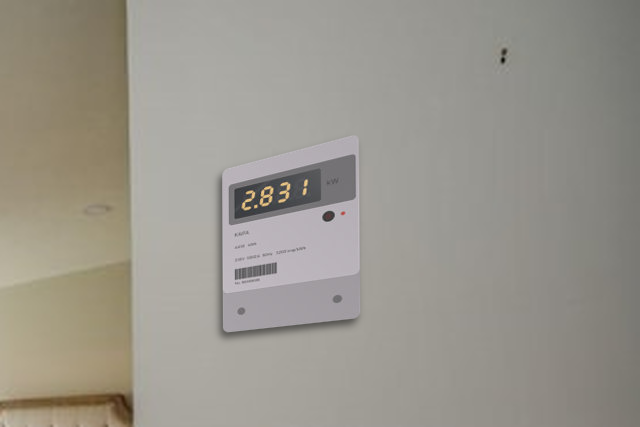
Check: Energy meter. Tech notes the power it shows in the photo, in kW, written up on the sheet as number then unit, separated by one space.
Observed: 2.831 kW
